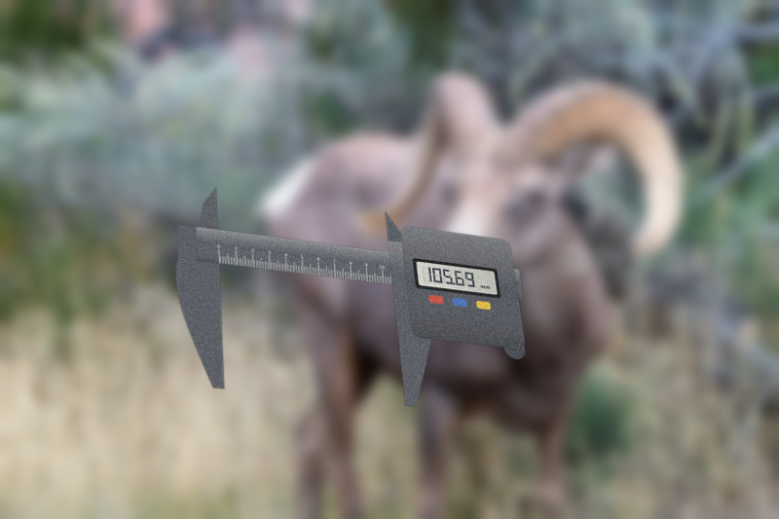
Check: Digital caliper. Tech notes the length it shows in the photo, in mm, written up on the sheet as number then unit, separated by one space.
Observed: 105.69 mm
